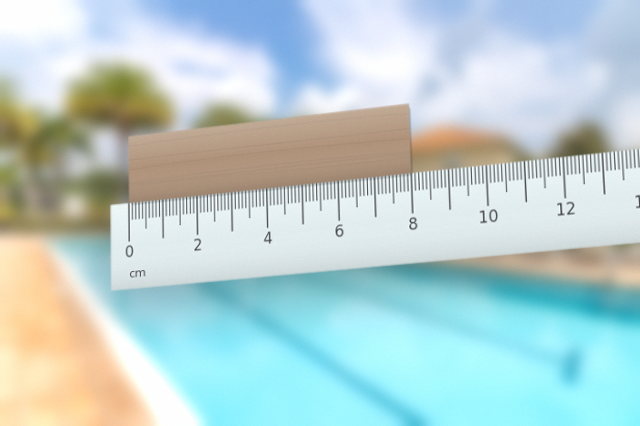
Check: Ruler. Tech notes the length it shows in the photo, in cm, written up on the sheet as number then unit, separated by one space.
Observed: 8 cm
